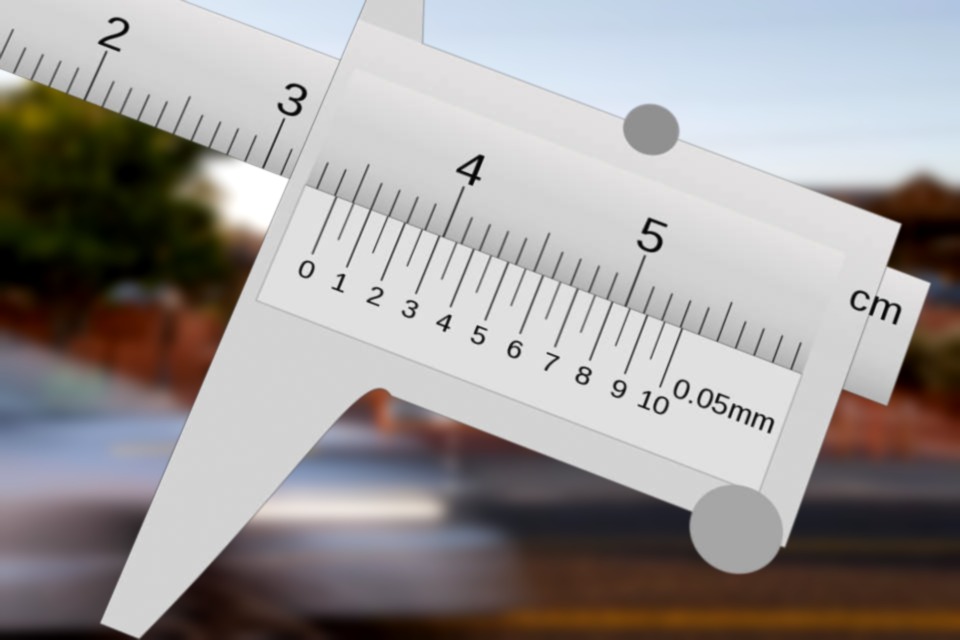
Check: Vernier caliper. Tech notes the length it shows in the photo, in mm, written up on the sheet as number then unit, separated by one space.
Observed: 34.1 mm
